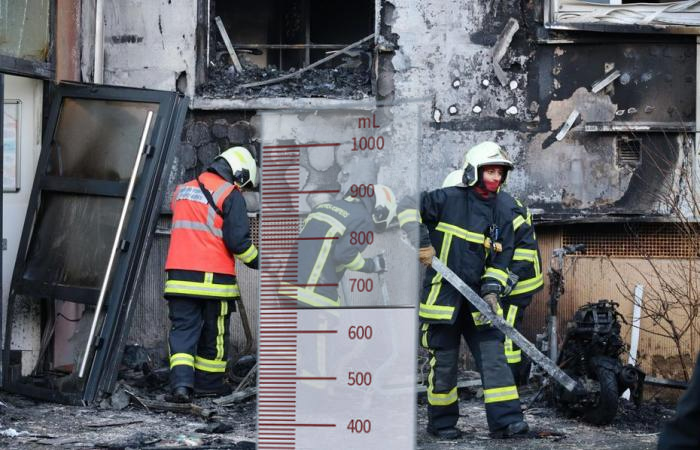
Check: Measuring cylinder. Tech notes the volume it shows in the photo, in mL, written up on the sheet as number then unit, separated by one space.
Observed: 650 mL
